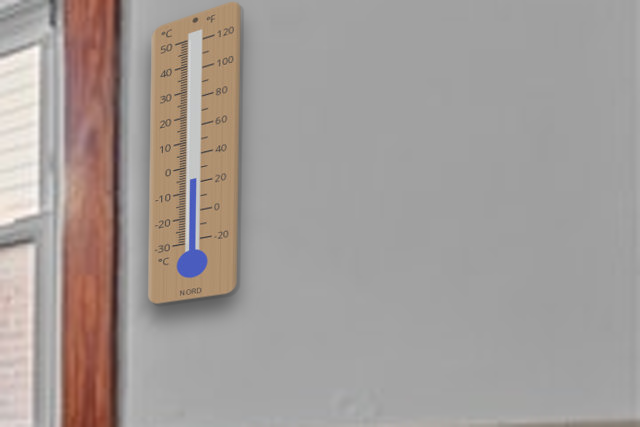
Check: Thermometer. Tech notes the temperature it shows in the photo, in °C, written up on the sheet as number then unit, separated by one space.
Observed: -5 °C
